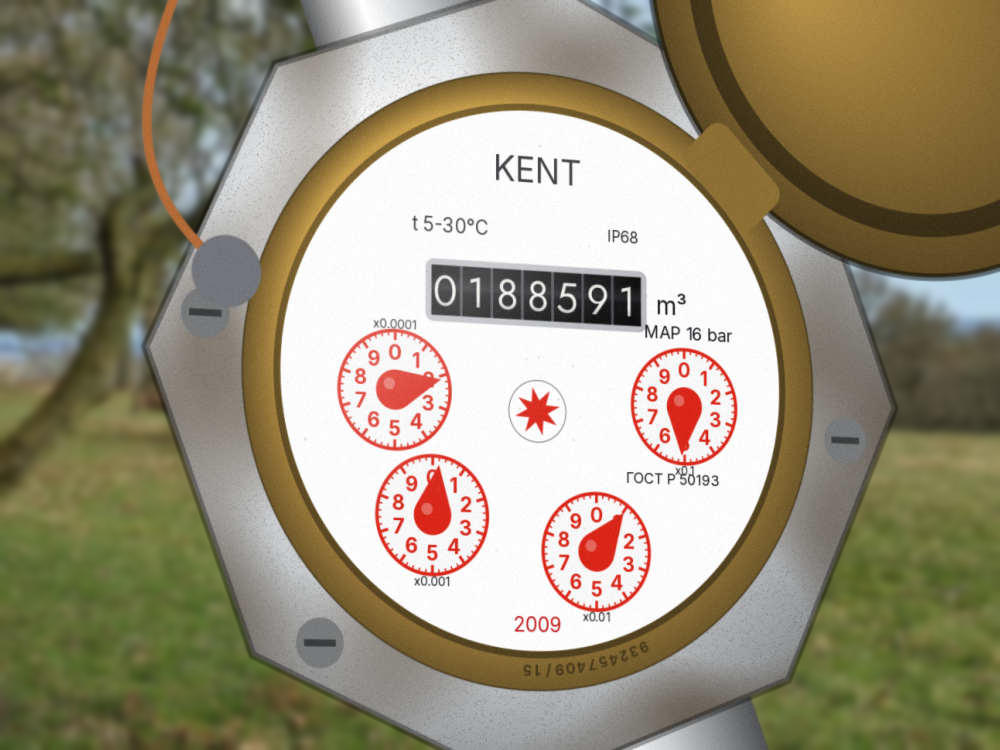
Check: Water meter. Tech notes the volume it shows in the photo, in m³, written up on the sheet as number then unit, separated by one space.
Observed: 188591.5102 m³
